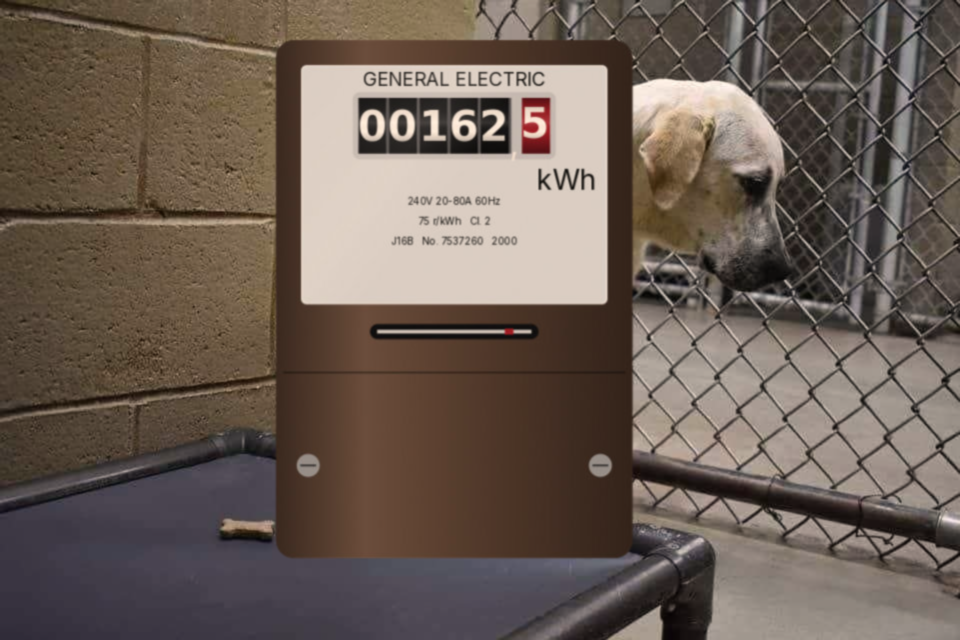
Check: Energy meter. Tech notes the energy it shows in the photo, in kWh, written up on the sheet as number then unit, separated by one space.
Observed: 162.5 kWh
